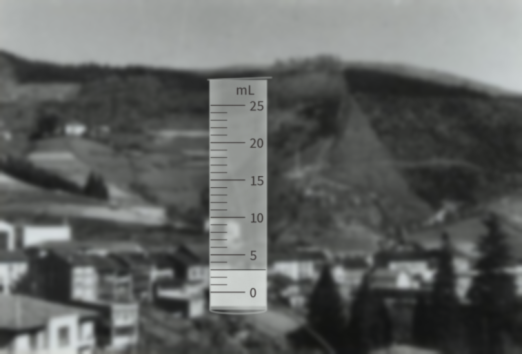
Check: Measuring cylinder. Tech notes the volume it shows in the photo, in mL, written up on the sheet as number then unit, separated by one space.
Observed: 3 mL
